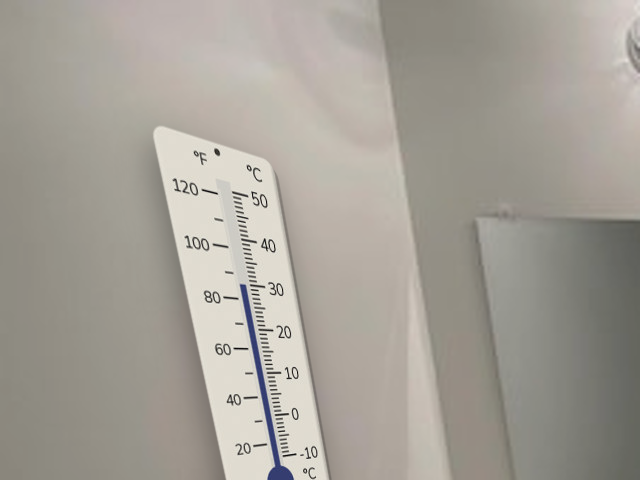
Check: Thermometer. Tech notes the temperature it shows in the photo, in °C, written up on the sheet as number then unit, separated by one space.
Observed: 30 °C
